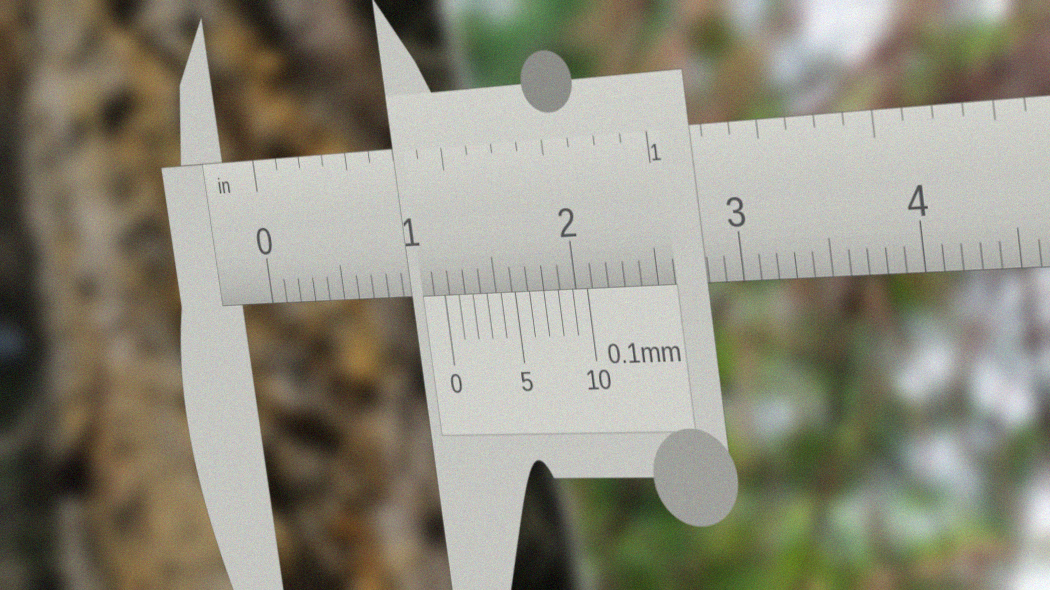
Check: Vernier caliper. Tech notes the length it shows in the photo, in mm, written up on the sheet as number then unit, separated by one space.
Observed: 11.7 mm
